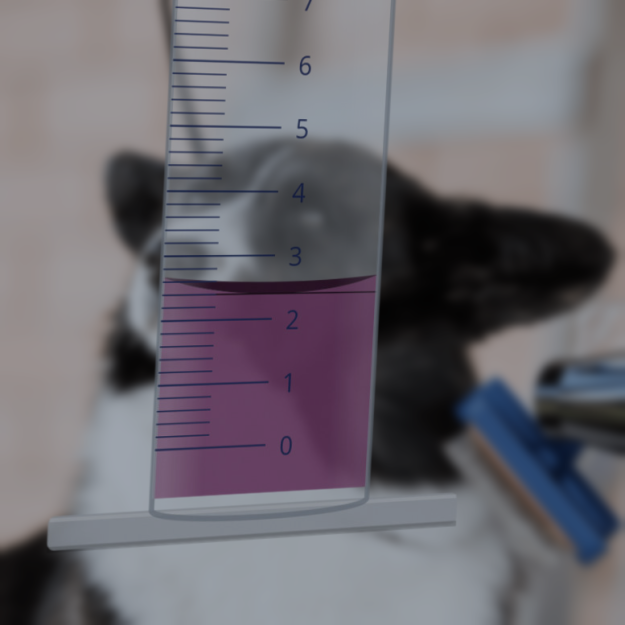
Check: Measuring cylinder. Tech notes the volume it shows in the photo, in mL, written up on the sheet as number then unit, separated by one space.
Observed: 2.4 mL
